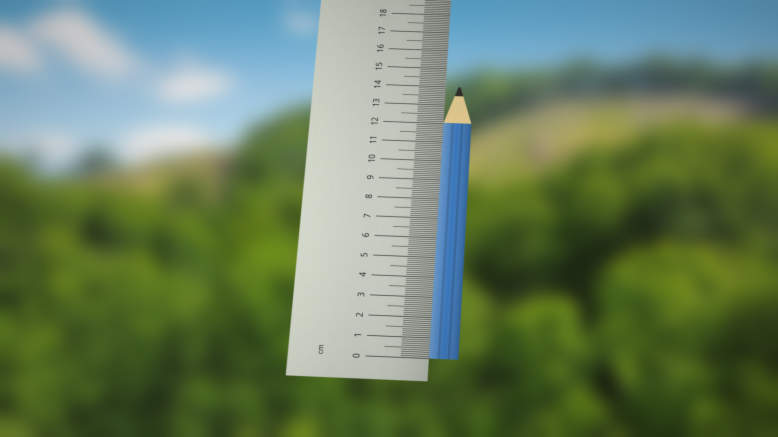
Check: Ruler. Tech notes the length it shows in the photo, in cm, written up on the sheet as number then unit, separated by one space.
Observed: 14 cm
